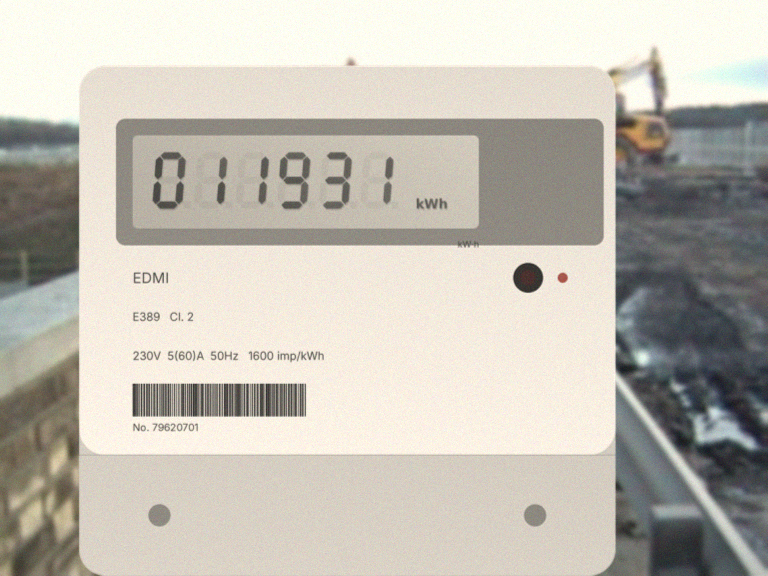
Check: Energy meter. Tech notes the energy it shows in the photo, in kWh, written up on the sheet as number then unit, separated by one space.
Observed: 11931 kWh
